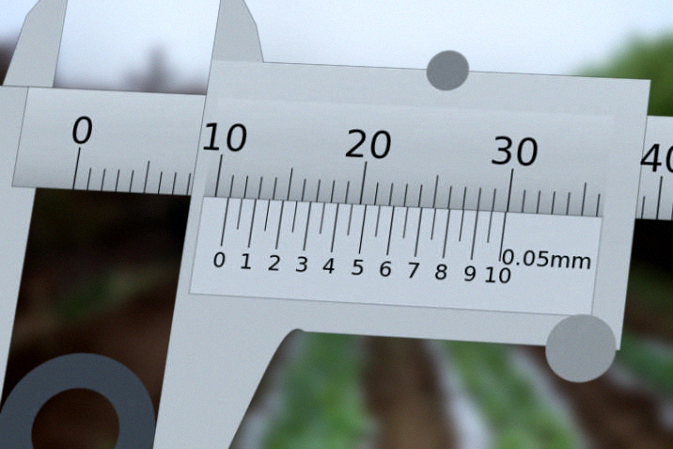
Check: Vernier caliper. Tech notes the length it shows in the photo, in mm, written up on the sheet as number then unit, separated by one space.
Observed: 10.9 mm
